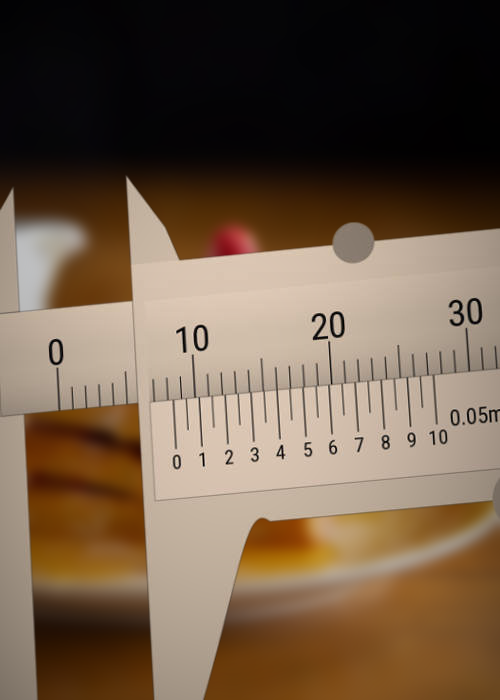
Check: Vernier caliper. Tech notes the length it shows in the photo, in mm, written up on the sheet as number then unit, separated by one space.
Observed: 8.4 mm
